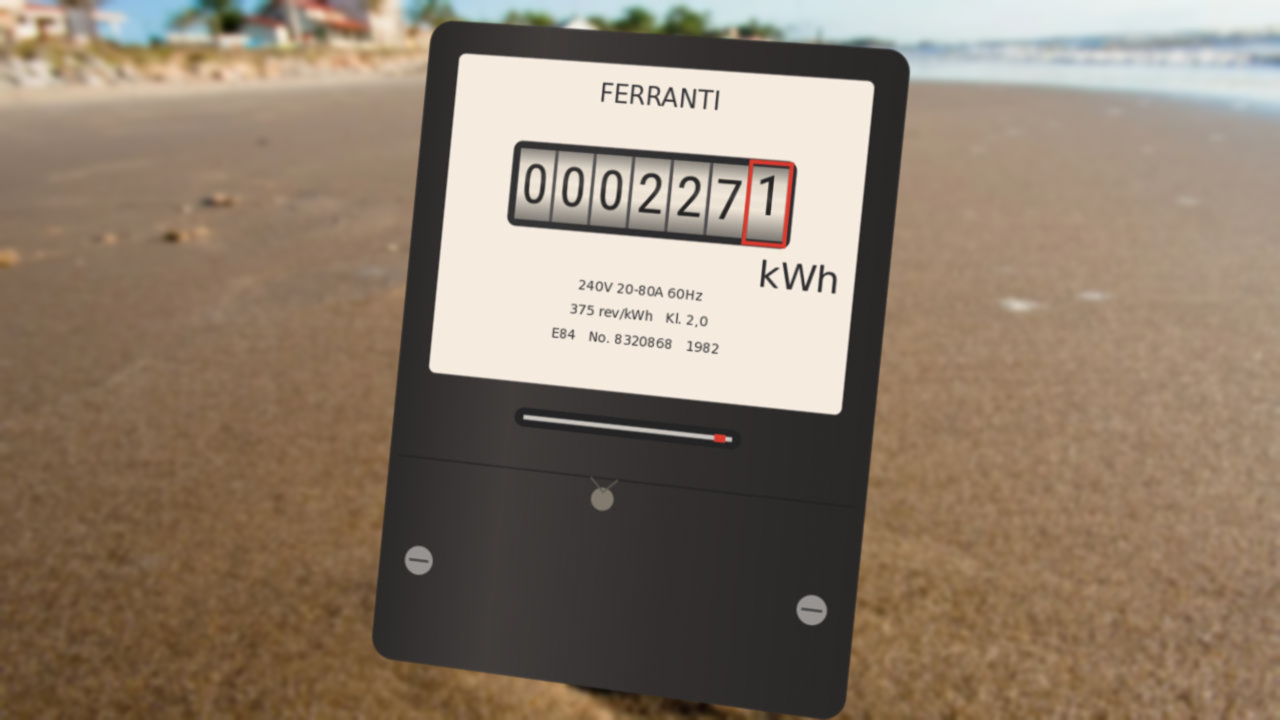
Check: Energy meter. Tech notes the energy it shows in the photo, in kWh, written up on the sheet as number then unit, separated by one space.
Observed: 227.1 kWh
